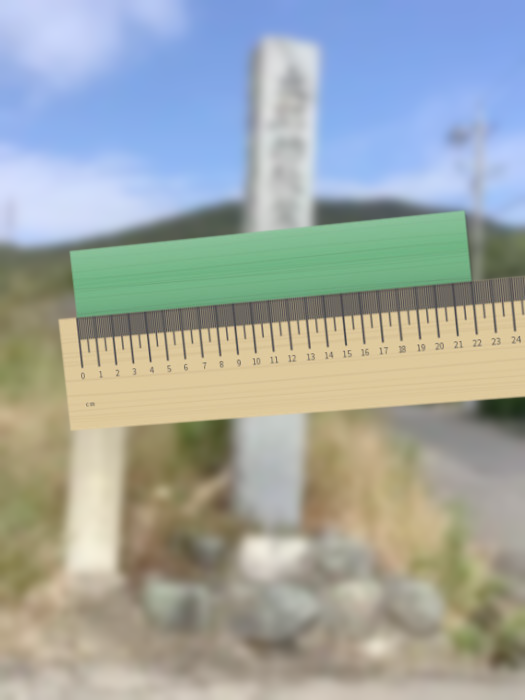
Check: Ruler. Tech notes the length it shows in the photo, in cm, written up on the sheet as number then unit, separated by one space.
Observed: 22 cm
